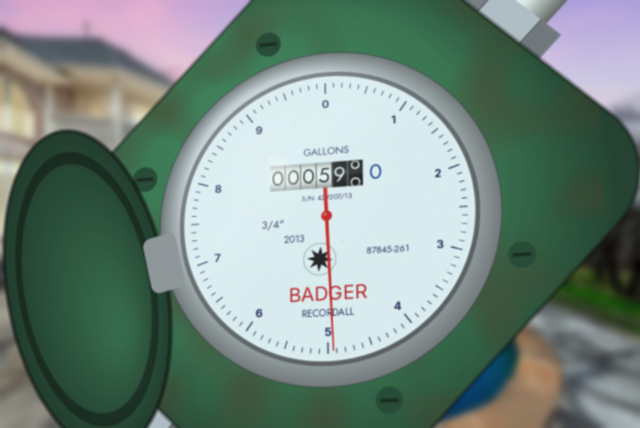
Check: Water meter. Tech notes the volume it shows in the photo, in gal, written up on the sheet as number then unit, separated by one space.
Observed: 5984.9 gal
